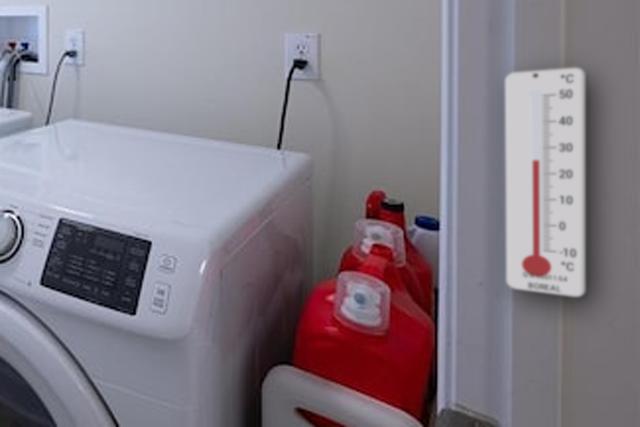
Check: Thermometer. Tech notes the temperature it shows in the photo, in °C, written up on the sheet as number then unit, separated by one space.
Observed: 25 °C
